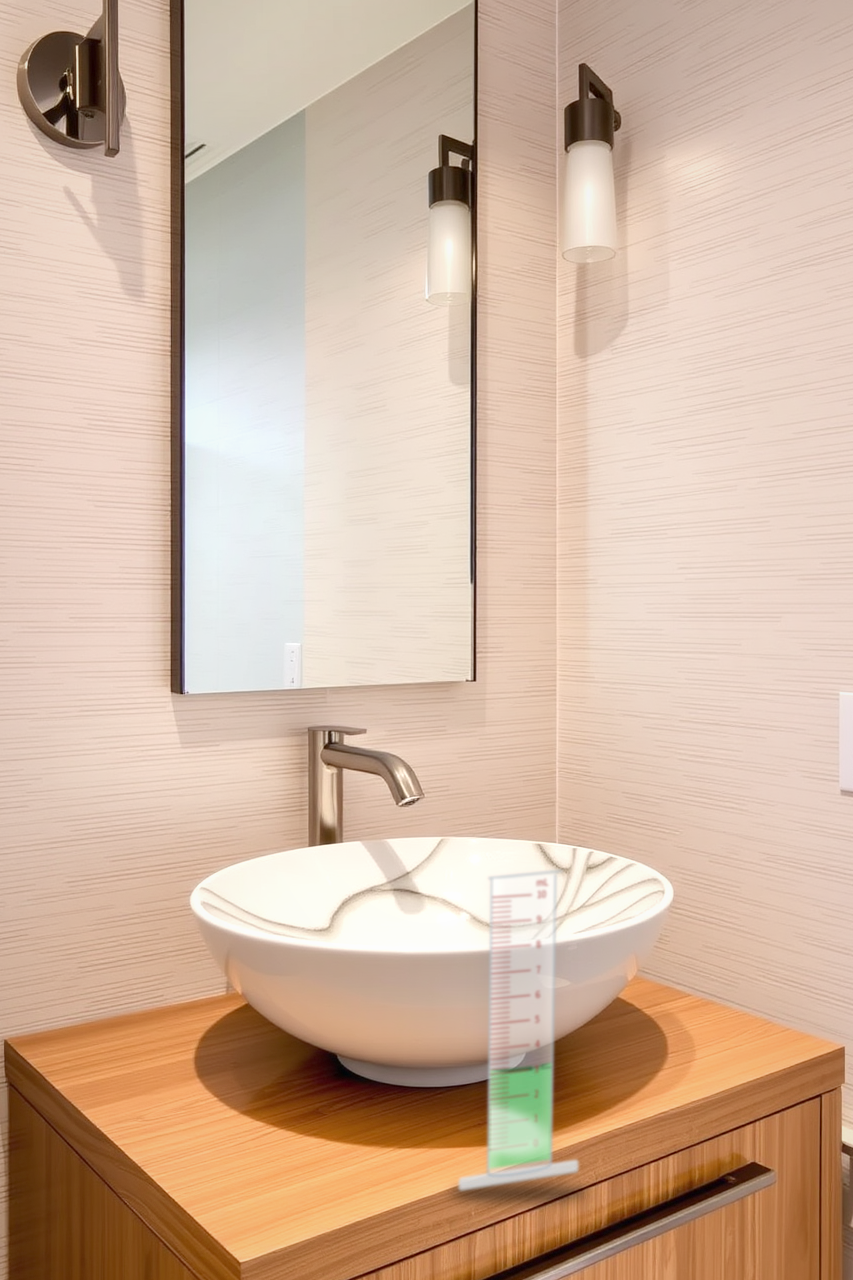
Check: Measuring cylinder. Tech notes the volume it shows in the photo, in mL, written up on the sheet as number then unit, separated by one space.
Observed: 3 mL
